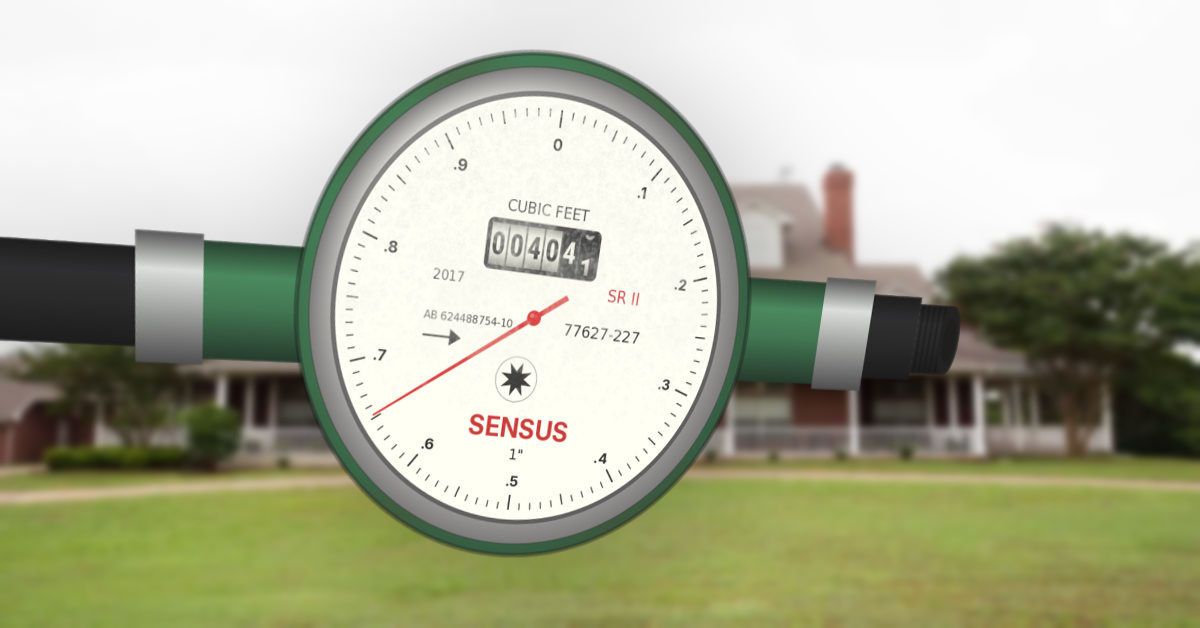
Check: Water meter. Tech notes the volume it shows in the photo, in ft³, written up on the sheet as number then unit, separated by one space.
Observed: 4040.65 ft³
